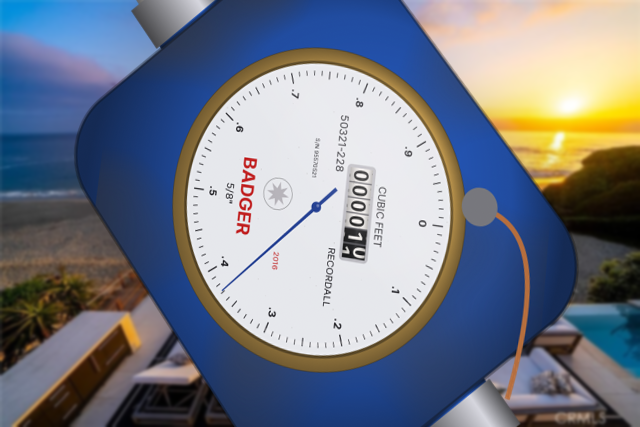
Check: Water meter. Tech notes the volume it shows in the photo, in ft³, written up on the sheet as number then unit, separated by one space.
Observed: 10.37 ft³
